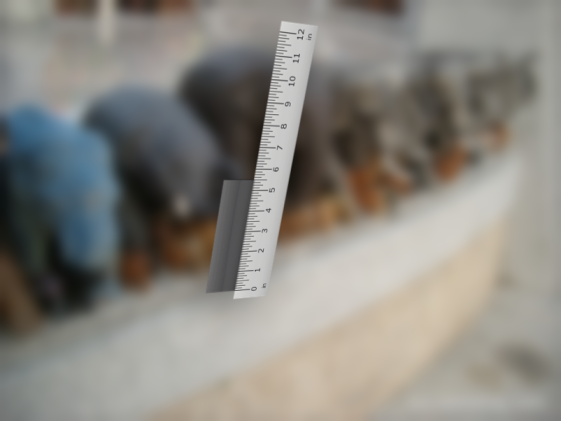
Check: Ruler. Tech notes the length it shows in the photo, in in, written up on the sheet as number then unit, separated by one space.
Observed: 5.5 in
